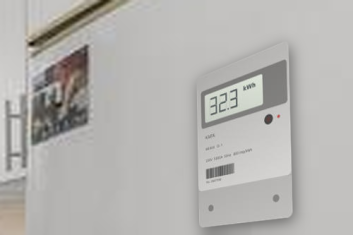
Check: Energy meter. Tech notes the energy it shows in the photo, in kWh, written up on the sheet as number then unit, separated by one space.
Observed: 32.3 kWh
